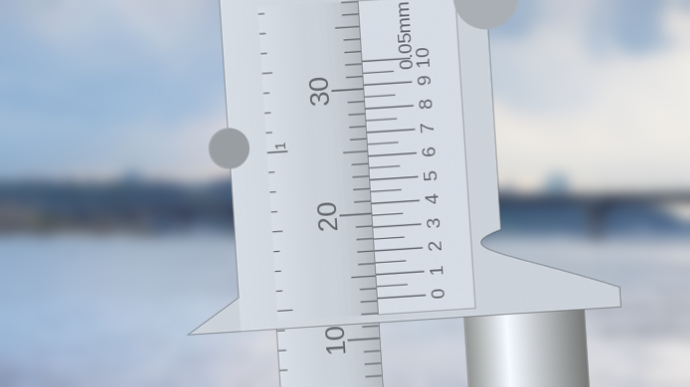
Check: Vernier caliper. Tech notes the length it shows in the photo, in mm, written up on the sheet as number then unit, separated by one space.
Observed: 13.2 mm
